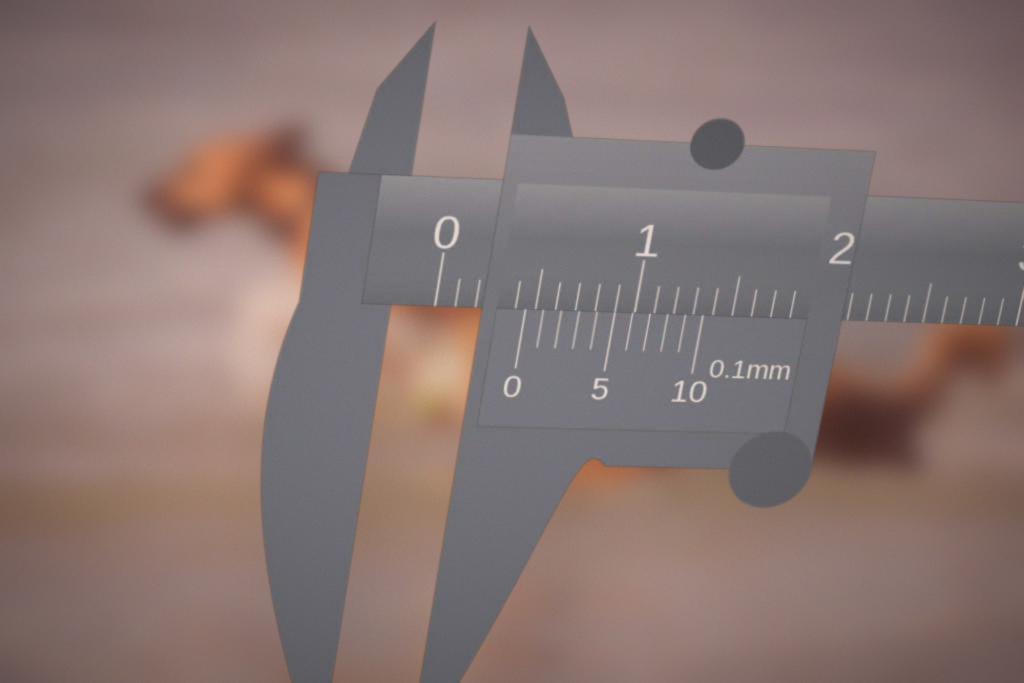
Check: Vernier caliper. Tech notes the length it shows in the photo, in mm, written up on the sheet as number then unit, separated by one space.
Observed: 4.5 mm
